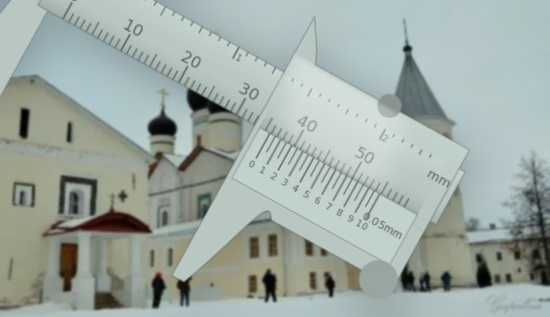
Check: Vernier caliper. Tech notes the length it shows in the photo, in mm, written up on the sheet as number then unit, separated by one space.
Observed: 35.8 mm
